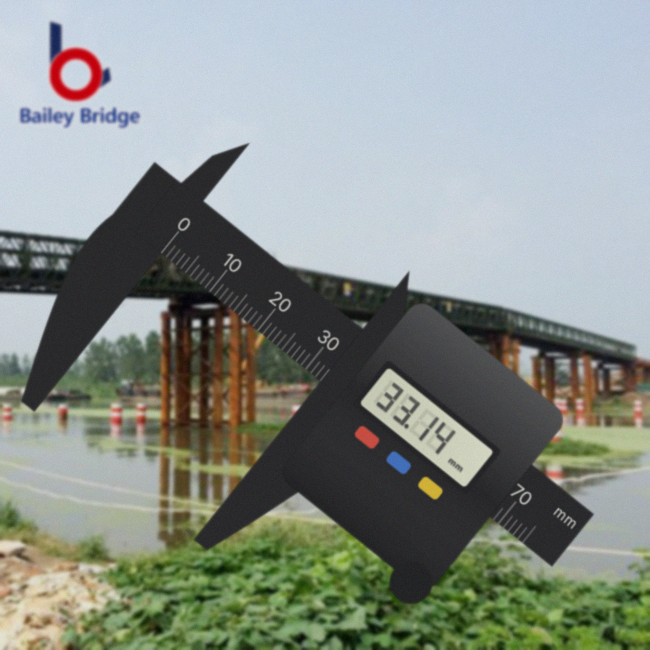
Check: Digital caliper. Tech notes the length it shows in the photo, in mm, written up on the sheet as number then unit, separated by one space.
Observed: 33.14 mm
